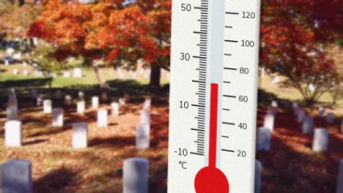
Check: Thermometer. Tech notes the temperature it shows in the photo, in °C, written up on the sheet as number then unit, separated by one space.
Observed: 20 °C
